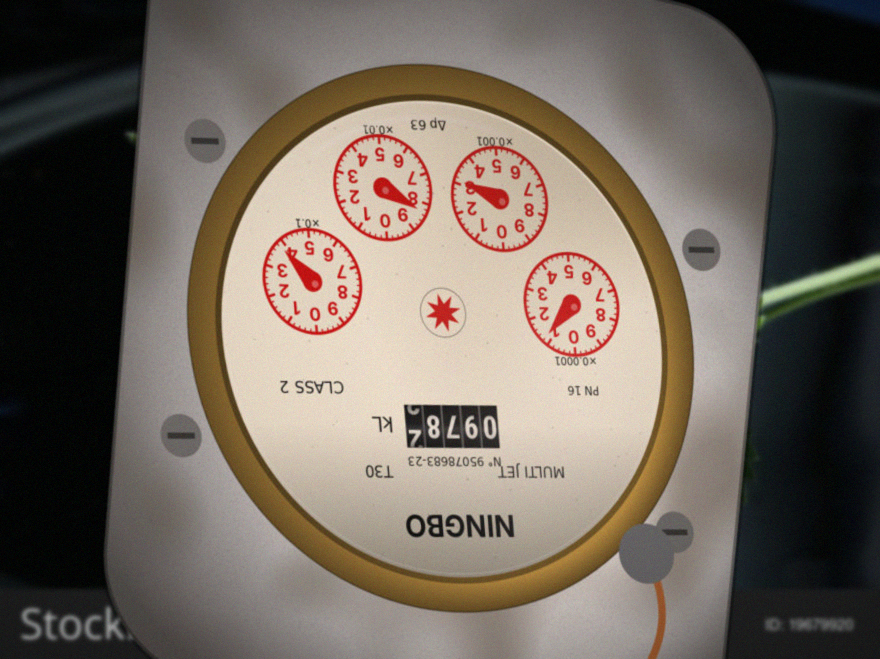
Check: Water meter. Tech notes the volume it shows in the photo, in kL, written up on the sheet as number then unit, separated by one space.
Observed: 9782.3831 kL
